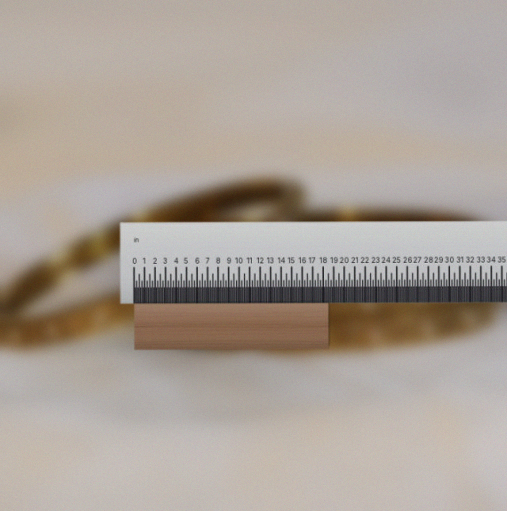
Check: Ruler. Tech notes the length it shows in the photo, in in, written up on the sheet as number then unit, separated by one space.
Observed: 18.5 in
